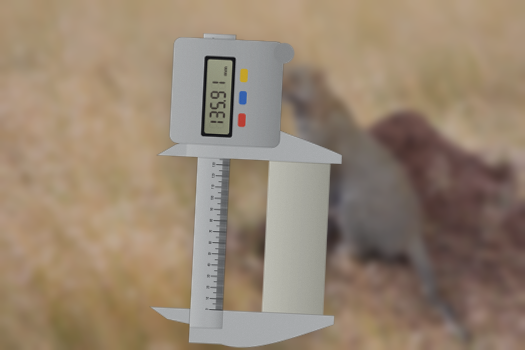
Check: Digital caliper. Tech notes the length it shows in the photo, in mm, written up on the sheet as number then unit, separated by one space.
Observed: 135.91 mm
